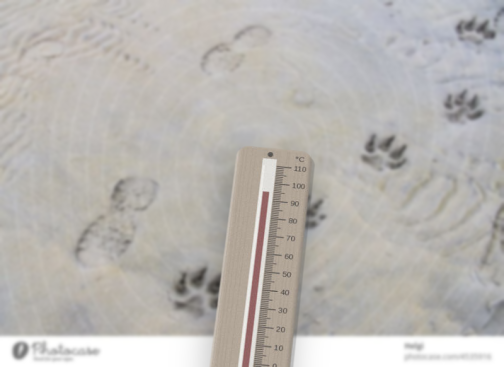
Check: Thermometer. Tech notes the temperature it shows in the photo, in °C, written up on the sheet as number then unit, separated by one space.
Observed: 95 °C
